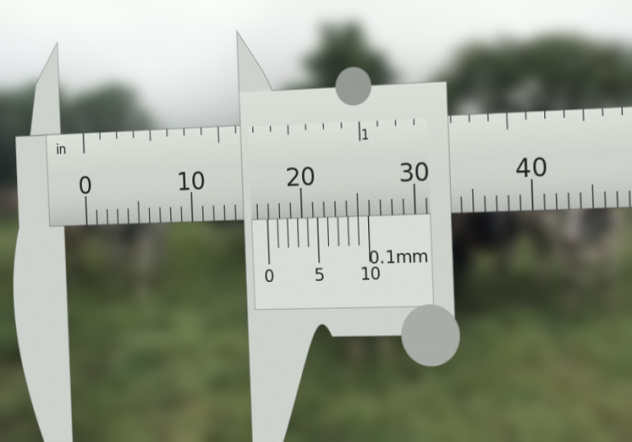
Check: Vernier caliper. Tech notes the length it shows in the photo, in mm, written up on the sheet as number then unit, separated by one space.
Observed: 16.9 mm
